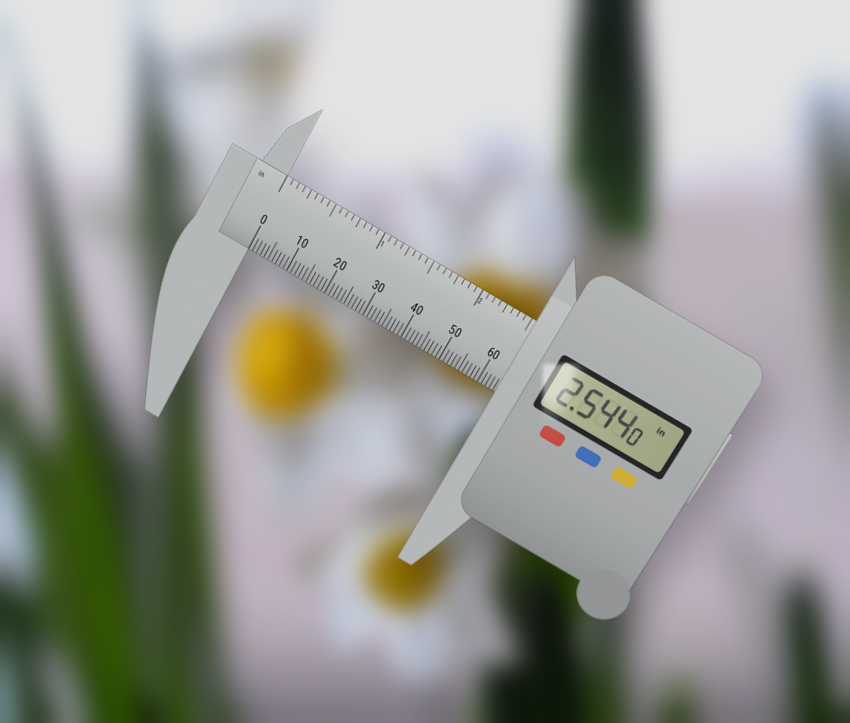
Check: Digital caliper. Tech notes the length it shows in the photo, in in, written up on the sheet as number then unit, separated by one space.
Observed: 2.5440 in
